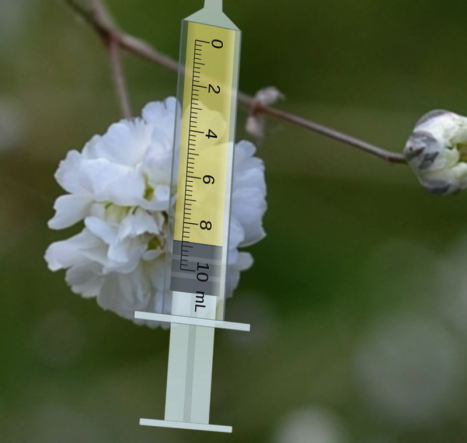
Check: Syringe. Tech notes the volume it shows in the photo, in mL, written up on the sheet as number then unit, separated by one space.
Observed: 8.8 mL
